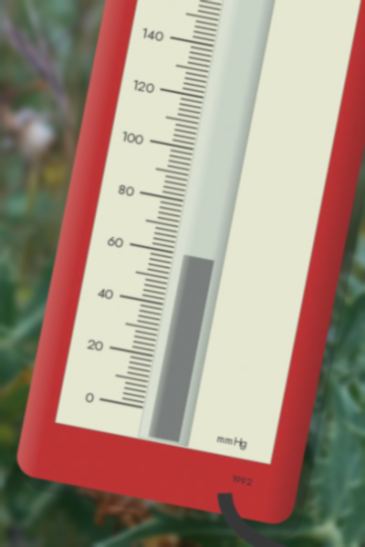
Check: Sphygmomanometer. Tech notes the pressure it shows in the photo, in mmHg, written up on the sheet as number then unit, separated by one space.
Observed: 60 mmHg
